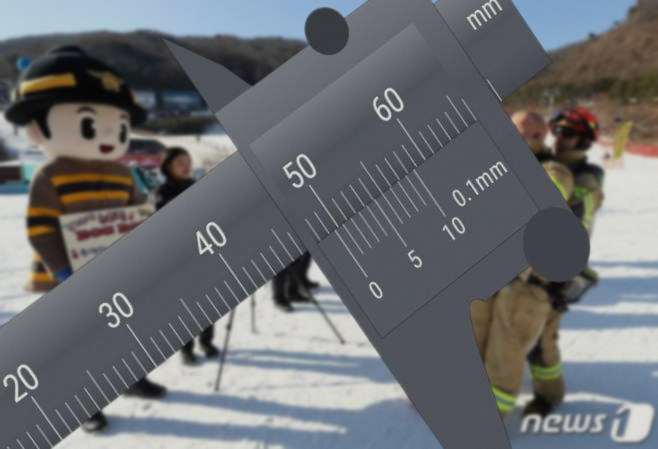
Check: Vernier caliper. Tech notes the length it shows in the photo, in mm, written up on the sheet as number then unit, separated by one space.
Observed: 49.6 mm
